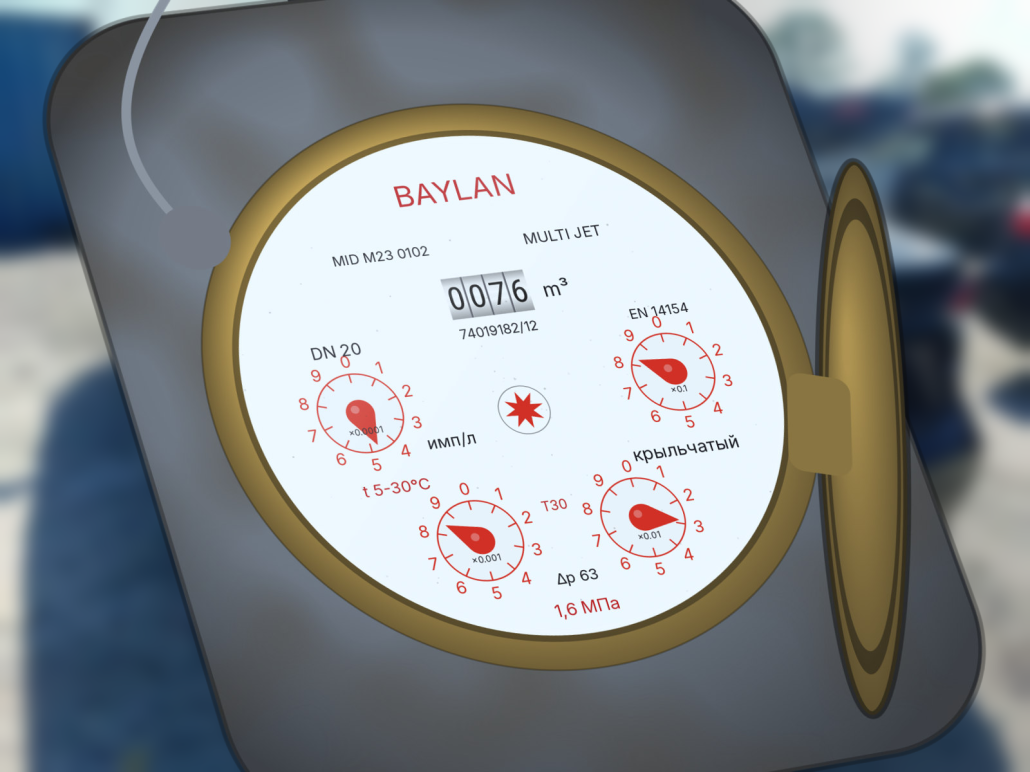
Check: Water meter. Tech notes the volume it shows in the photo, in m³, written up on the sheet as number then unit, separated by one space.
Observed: 76.8284 m³
